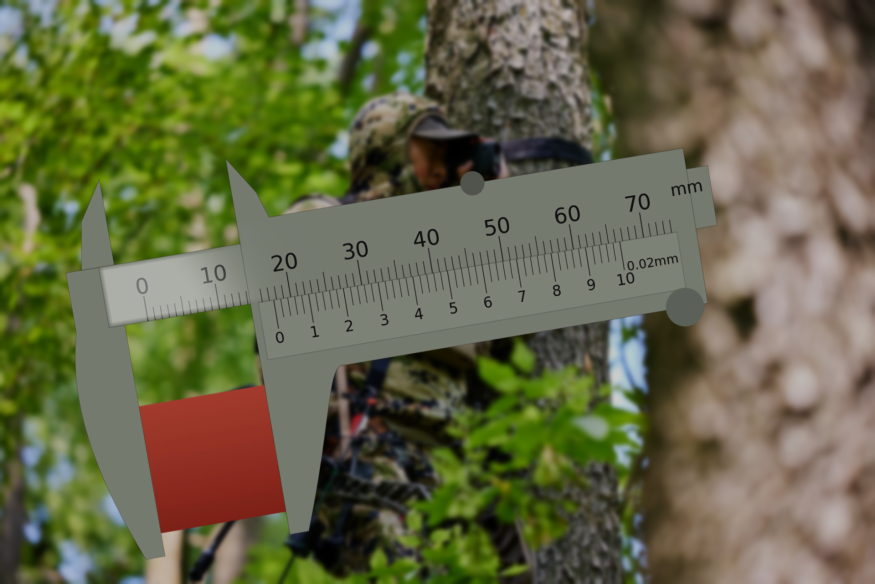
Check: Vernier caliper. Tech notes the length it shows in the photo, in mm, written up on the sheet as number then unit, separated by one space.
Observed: 17.6 mm
